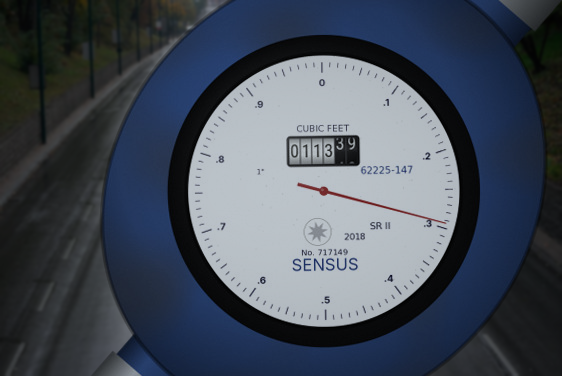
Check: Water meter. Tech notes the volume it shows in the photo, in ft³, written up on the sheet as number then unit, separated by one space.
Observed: 11339.29 ft³
